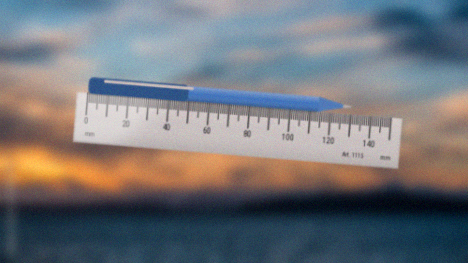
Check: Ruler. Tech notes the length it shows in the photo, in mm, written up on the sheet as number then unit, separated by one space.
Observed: 130 mm
